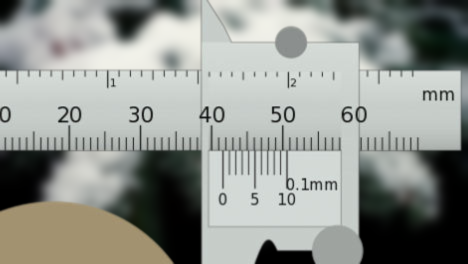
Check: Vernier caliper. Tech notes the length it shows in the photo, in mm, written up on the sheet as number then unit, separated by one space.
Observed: 41.6 mm
